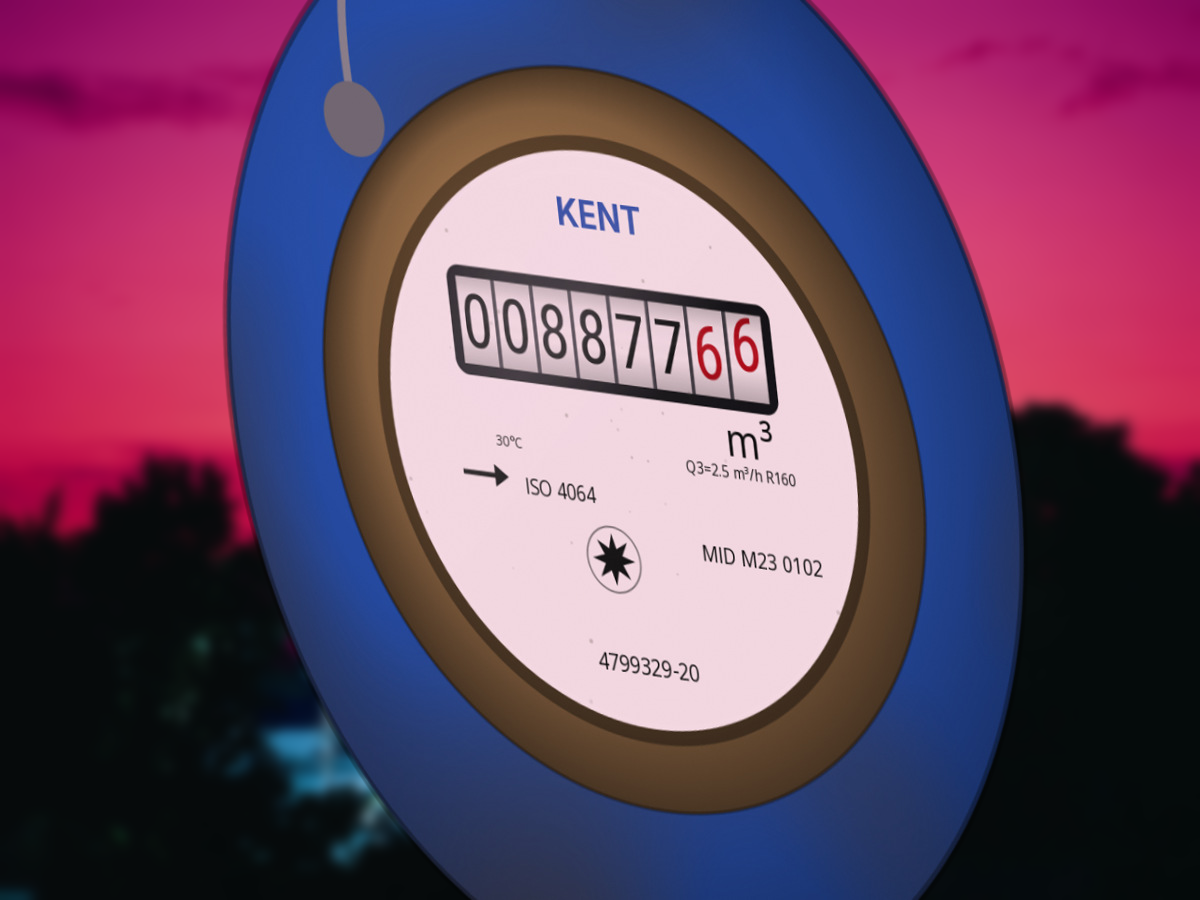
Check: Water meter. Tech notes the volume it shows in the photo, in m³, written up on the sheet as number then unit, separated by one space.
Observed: 8877.66 m³
